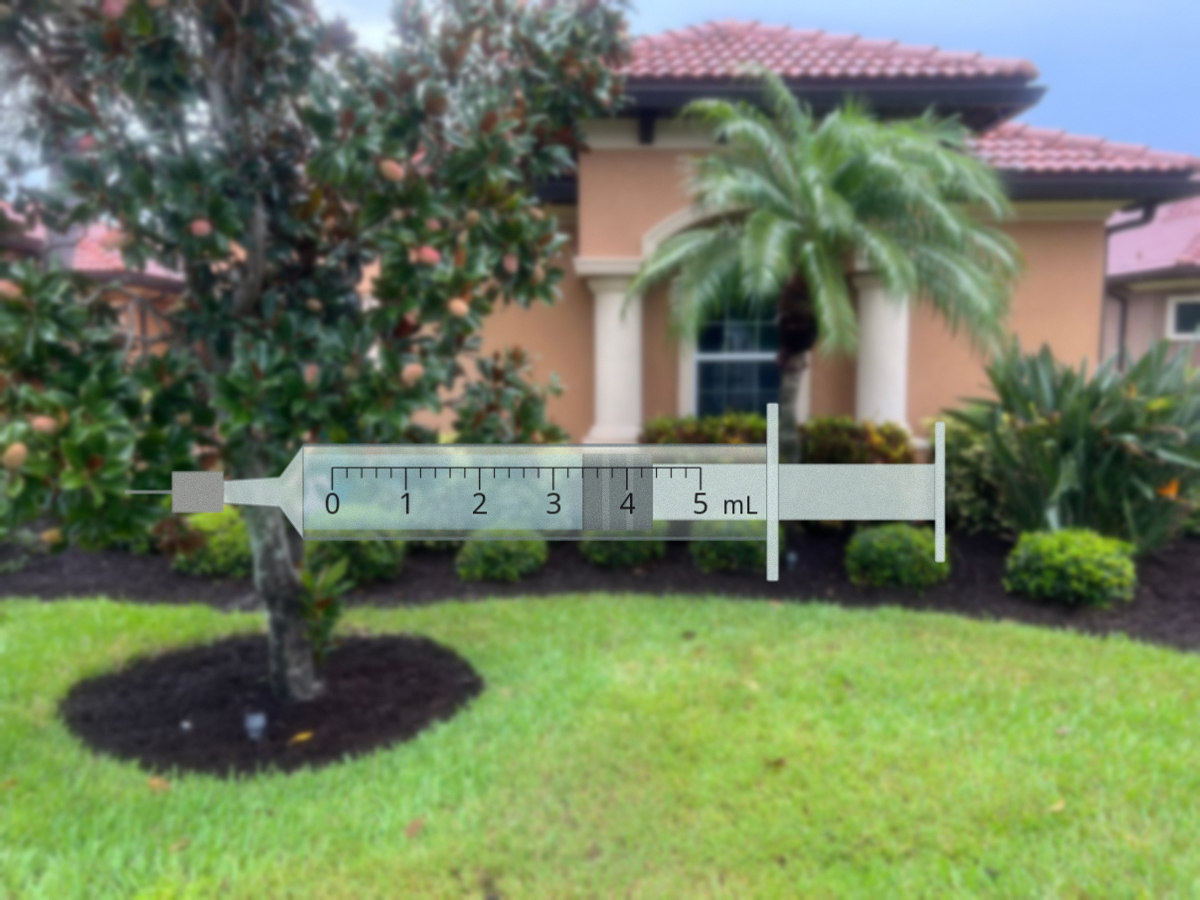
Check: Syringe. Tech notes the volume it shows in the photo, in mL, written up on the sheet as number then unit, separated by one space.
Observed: 3.4 mL
